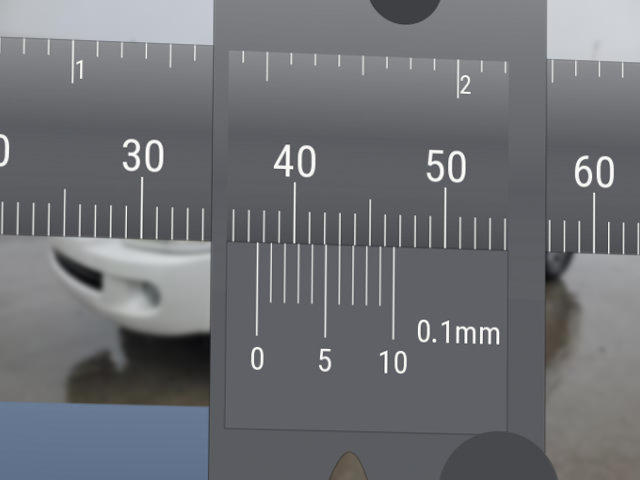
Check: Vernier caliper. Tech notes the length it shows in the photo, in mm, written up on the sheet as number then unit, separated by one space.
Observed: 37.6 mm
